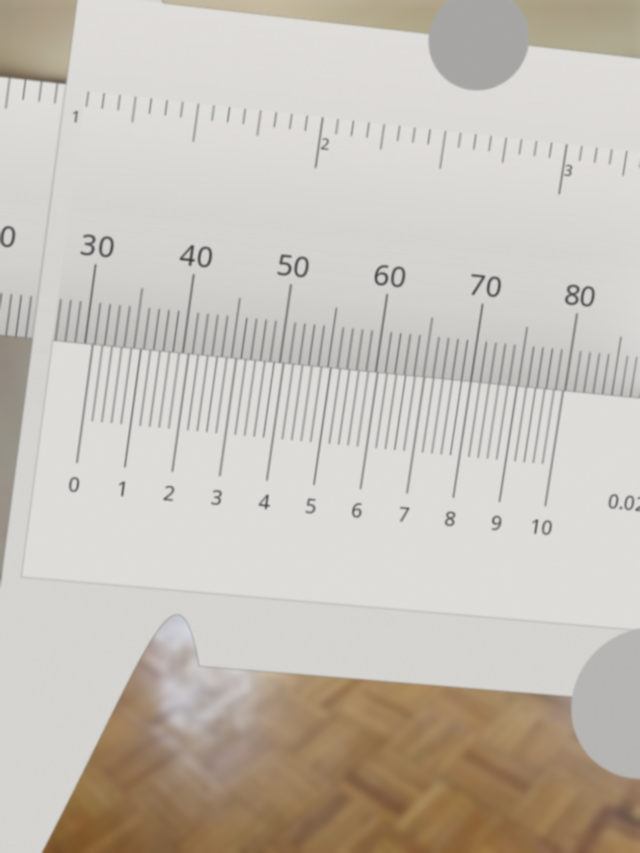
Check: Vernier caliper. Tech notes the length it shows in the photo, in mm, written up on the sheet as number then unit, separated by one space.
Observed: 30.8 mm
